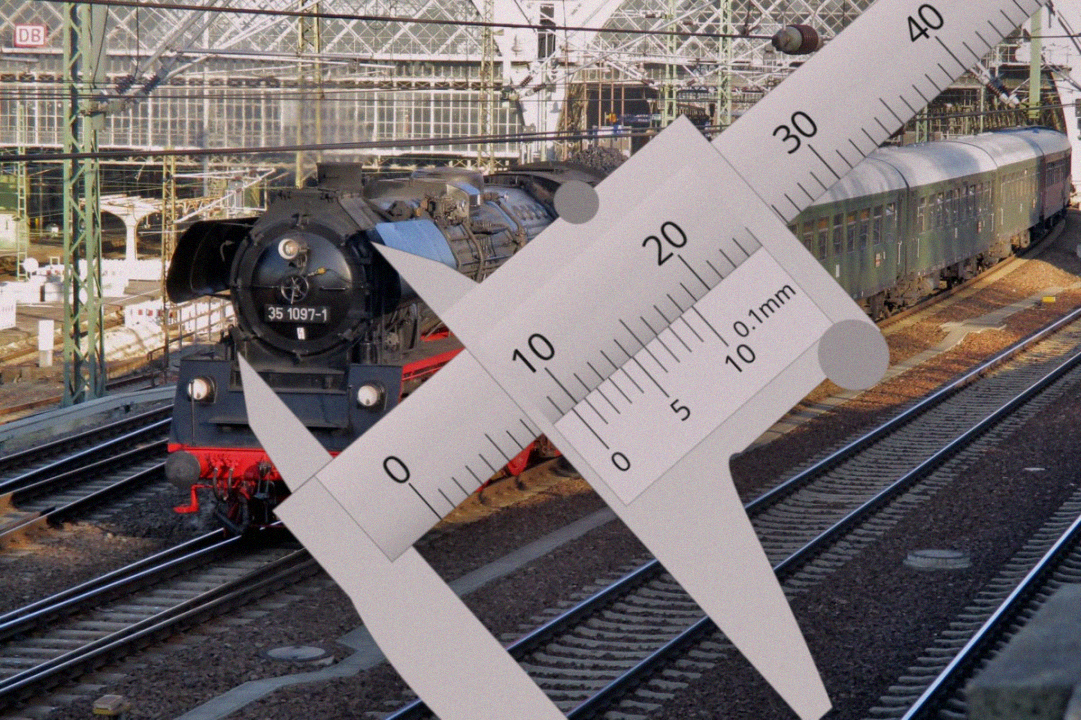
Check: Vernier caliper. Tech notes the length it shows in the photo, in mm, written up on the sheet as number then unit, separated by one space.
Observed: 9.6 mm
